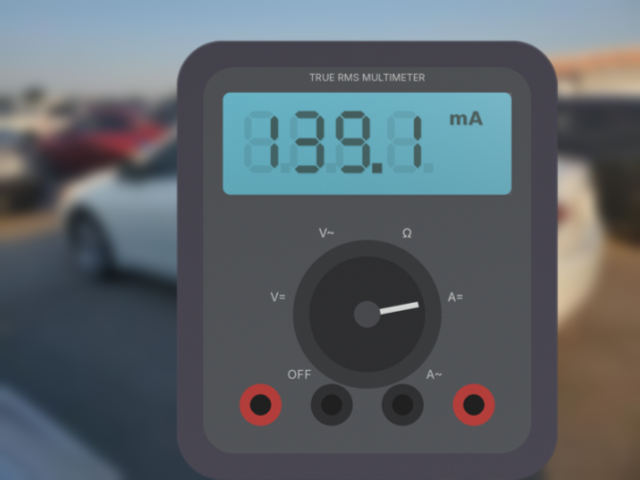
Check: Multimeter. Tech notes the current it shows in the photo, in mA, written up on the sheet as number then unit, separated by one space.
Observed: 139.1 mA
